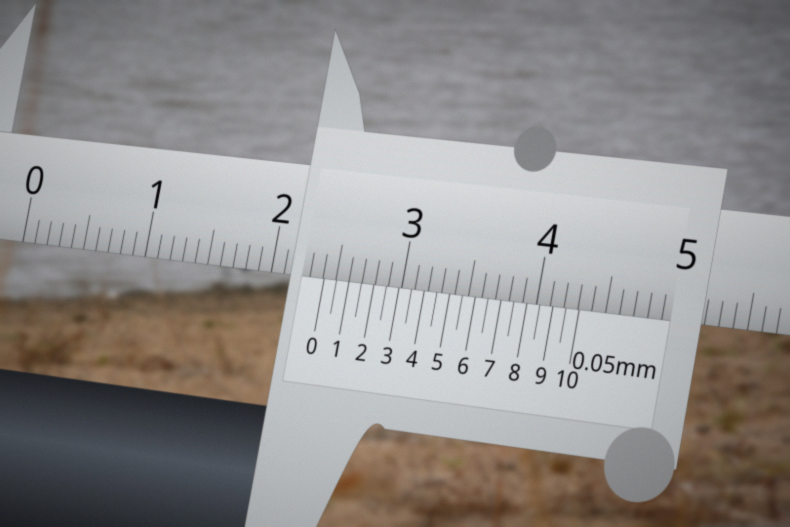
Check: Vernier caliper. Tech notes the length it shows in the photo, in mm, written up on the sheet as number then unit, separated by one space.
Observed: 24.1 mm
